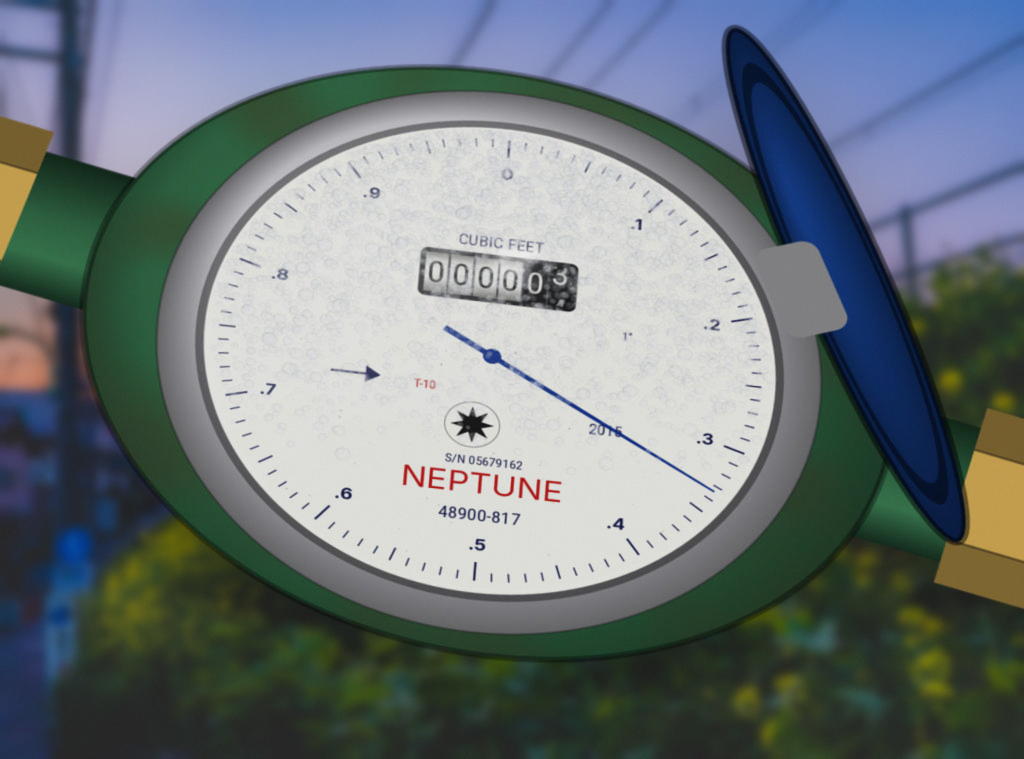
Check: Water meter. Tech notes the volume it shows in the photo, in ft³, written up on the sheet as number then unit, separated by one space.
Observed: 3.33 ft³
